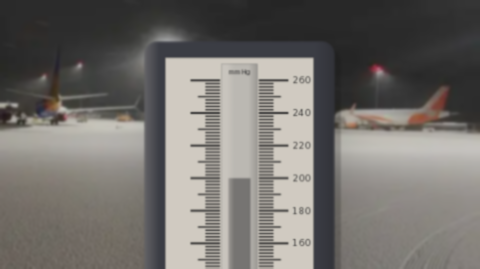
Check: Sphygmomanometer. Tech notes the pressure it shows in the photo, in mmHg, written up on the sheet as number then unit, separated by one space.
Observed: 200 mmHg
